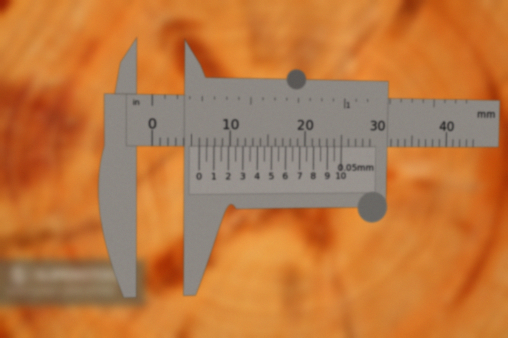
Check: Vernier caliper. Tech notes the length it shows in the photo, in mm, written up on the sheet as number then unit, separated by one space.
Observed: 6.0 mm
